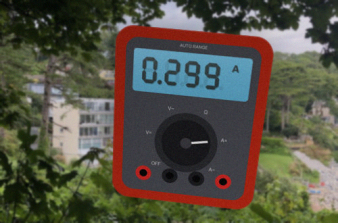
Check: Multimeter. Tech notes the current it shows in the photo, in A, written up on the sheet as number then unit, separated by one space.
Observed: 0.299 A
